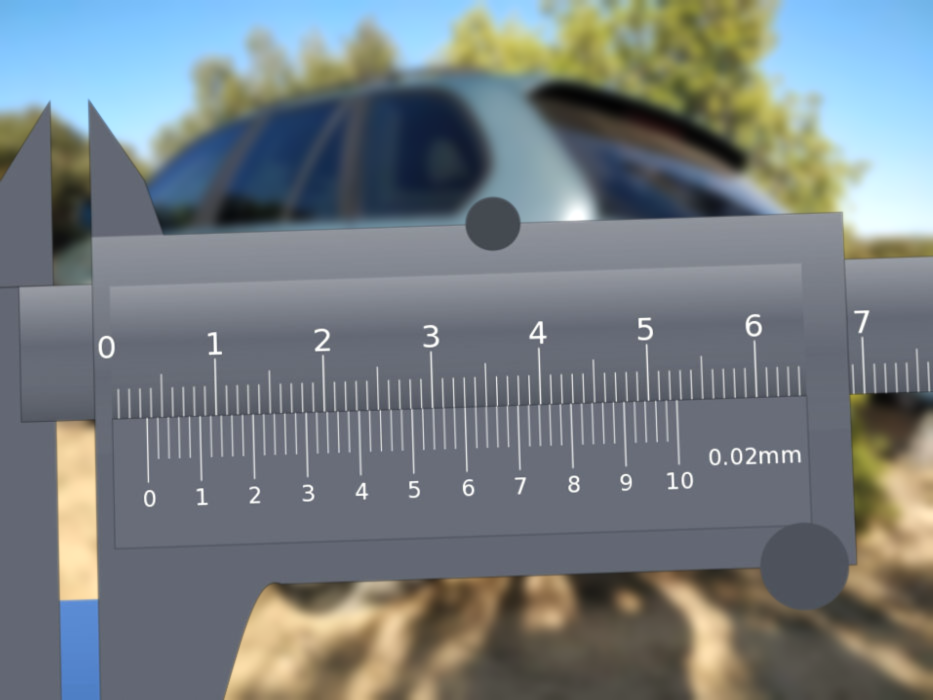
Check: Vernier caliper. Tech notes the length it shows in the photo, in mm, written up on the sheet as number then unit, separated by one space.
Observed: 3.6 mm
